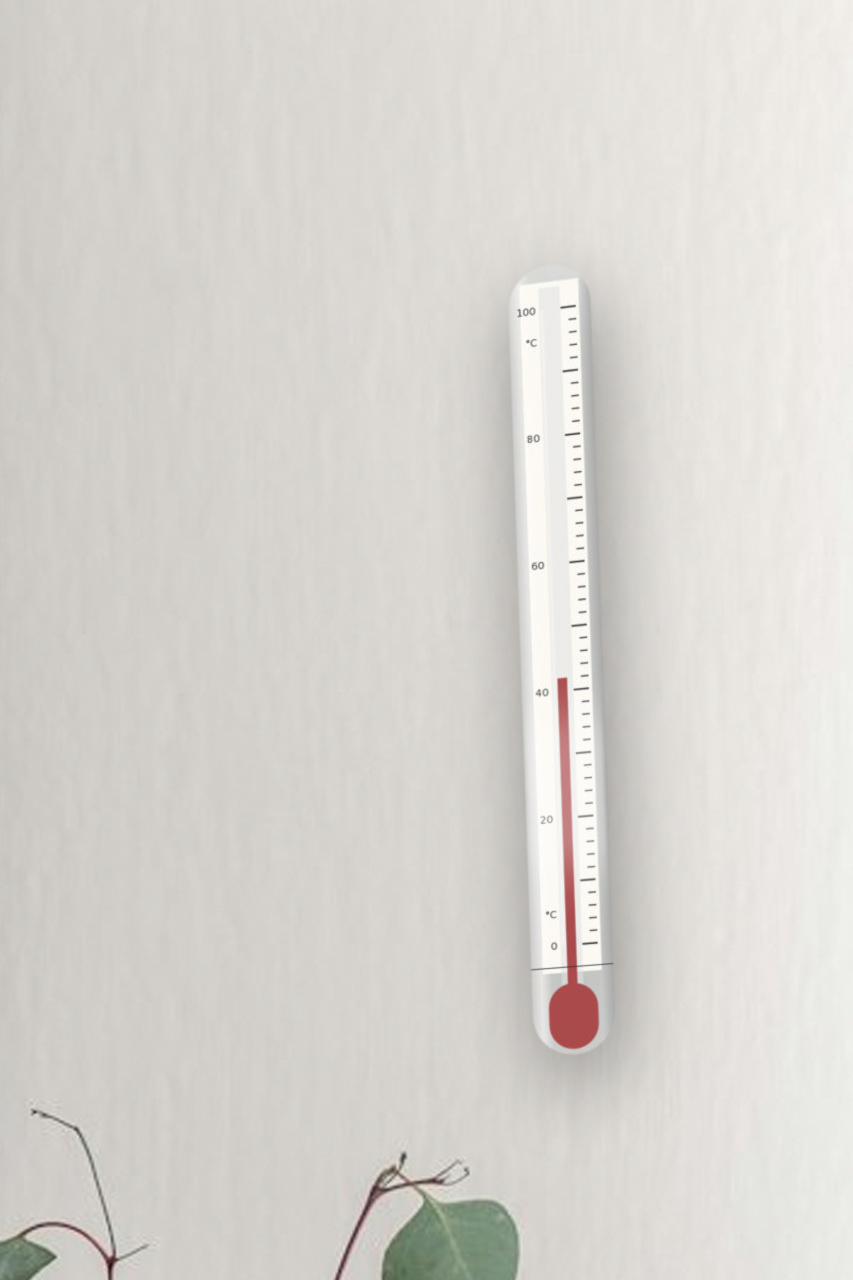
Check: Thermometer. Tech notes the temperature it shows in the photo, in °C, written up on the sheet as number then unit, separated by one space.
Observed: 42 °C
